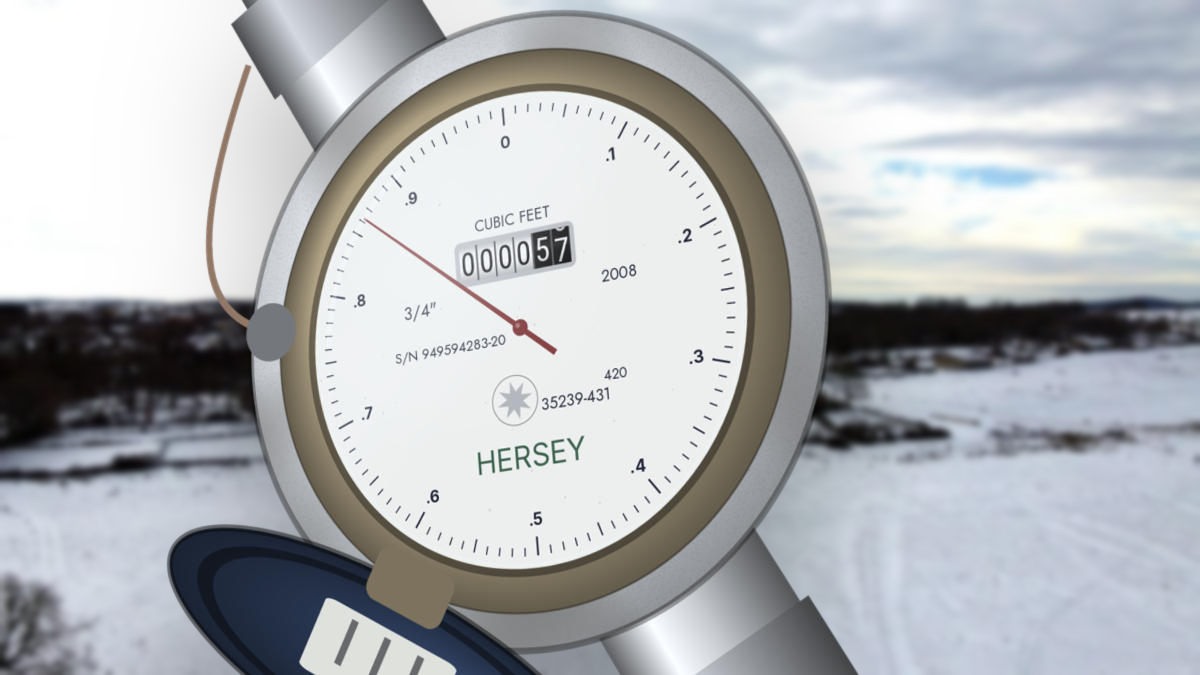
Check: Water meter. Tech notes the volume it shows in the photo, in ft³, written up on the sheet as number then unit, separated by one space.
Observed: 56.86 ft³
